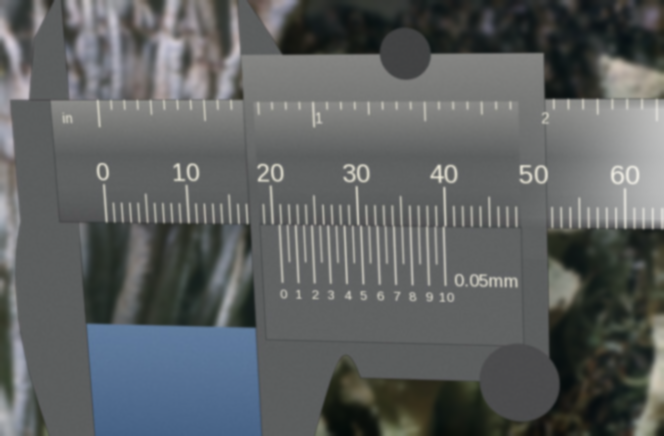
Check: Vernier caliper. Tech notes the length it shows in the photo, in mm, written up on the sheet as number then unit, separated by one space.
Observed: 20.8 mm
